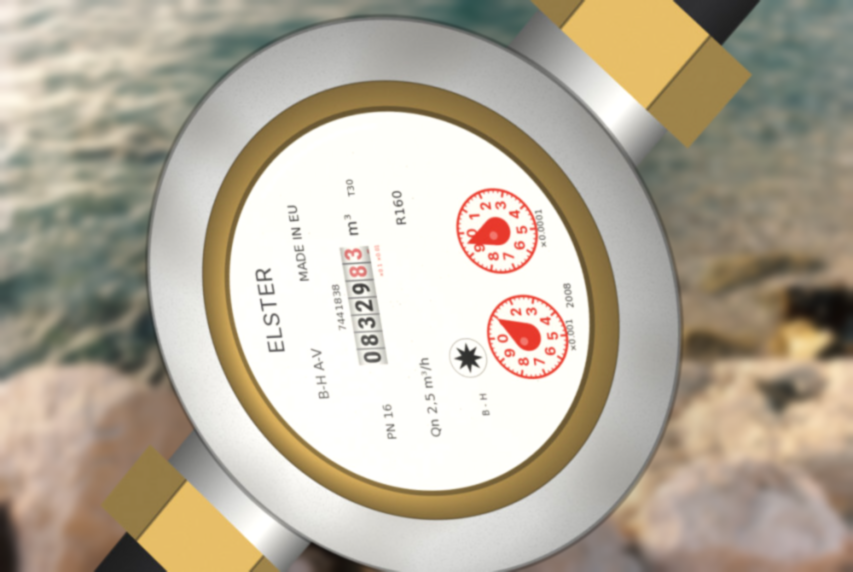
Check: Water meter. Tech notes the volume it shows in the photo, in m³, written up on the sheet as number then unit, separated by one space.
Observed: 8329.8309 m³
